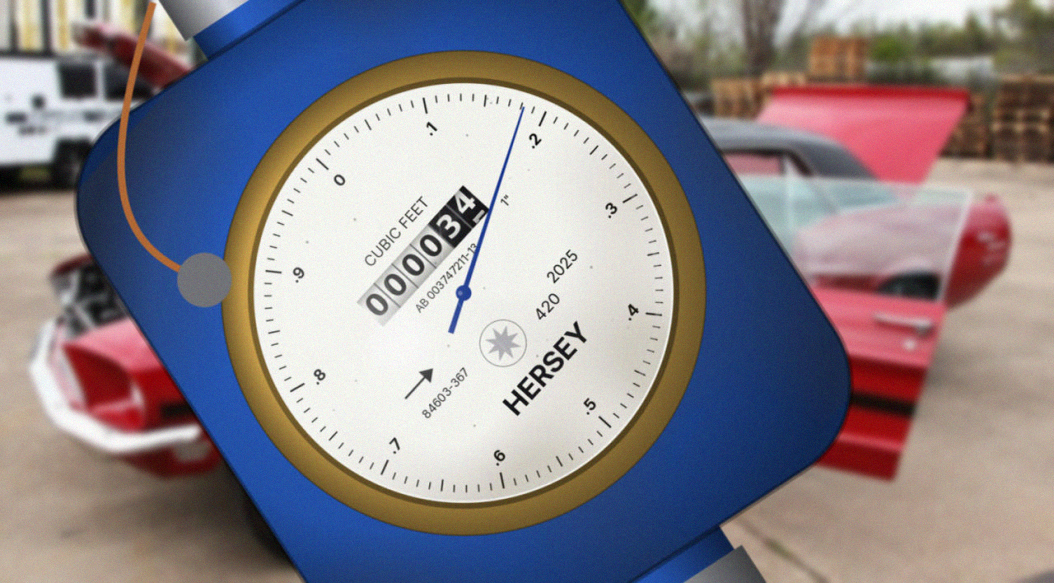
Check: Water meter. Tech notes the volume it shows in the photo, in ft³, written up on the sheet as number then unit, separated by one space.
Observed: 34.18 ft³
